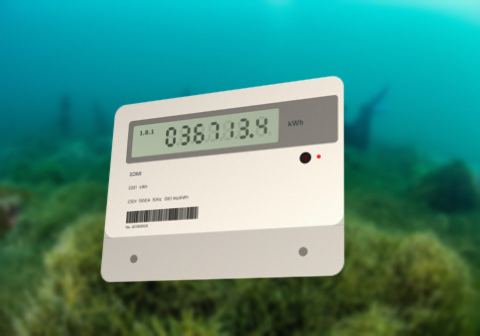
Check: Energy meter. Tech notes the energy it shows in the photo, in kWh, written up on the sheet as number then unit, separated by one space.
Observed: 36713.4 kWh
